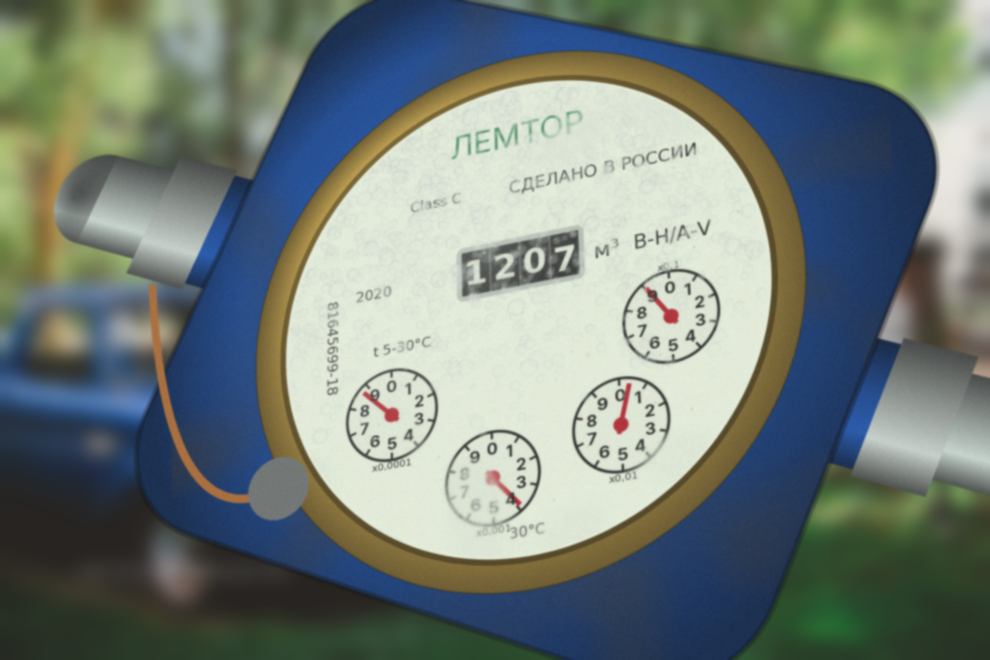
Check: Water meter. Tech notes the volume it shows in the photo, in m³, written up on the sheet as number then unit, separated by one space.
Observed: 1206.9038 m³
